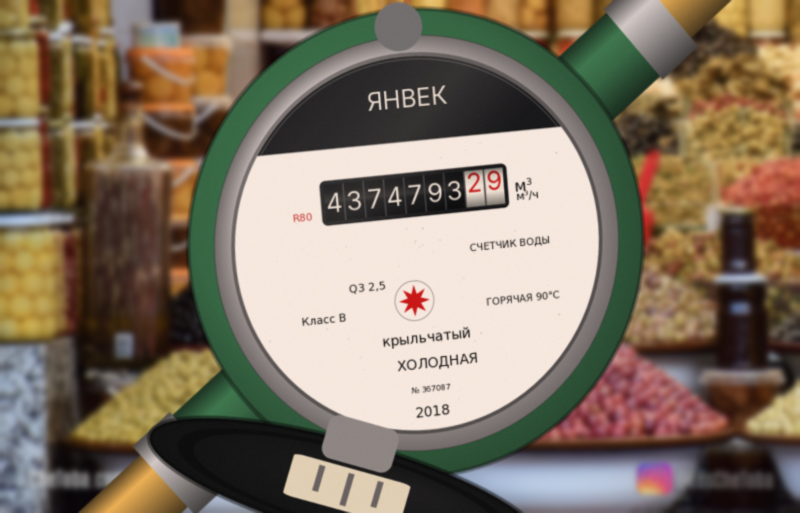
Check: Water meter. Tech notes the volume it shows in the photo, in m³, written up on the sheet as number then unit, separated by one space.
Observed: 4374793.29 m³
